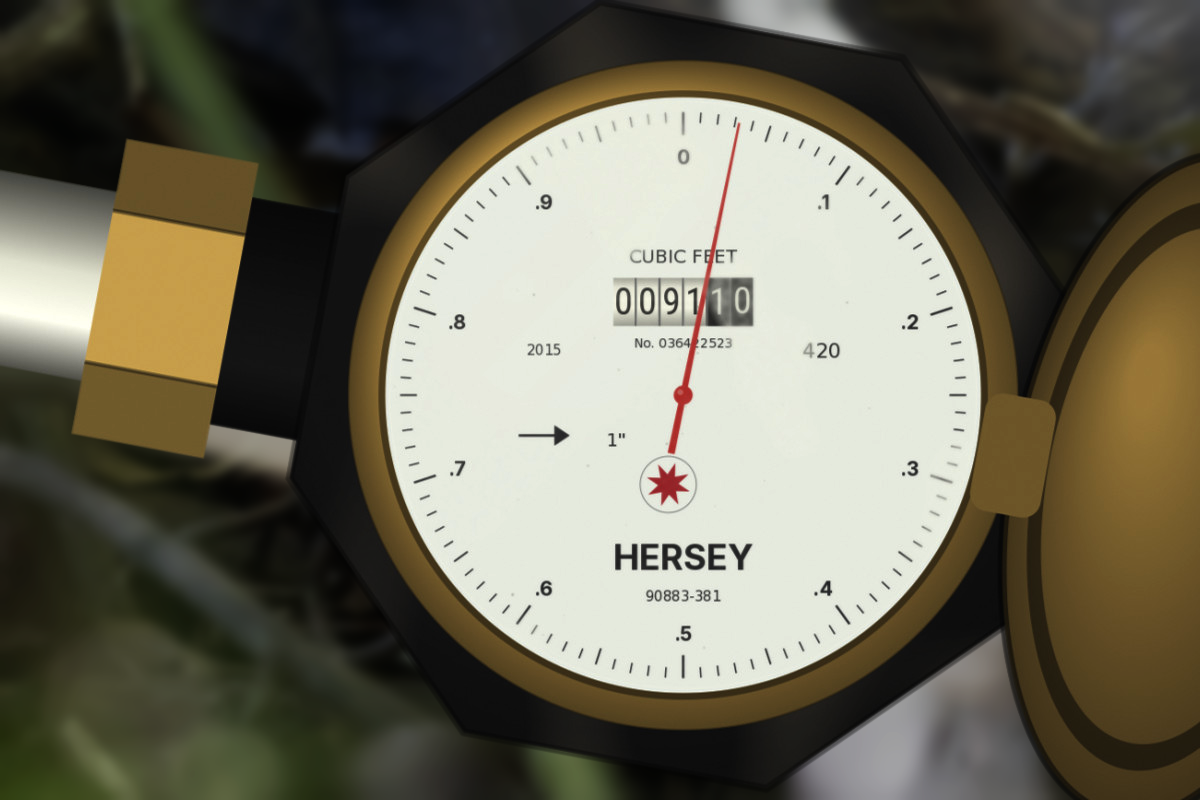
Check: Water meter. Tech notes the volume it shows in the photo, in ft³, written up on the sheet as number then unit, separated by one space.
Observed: 9110.03 ft³
